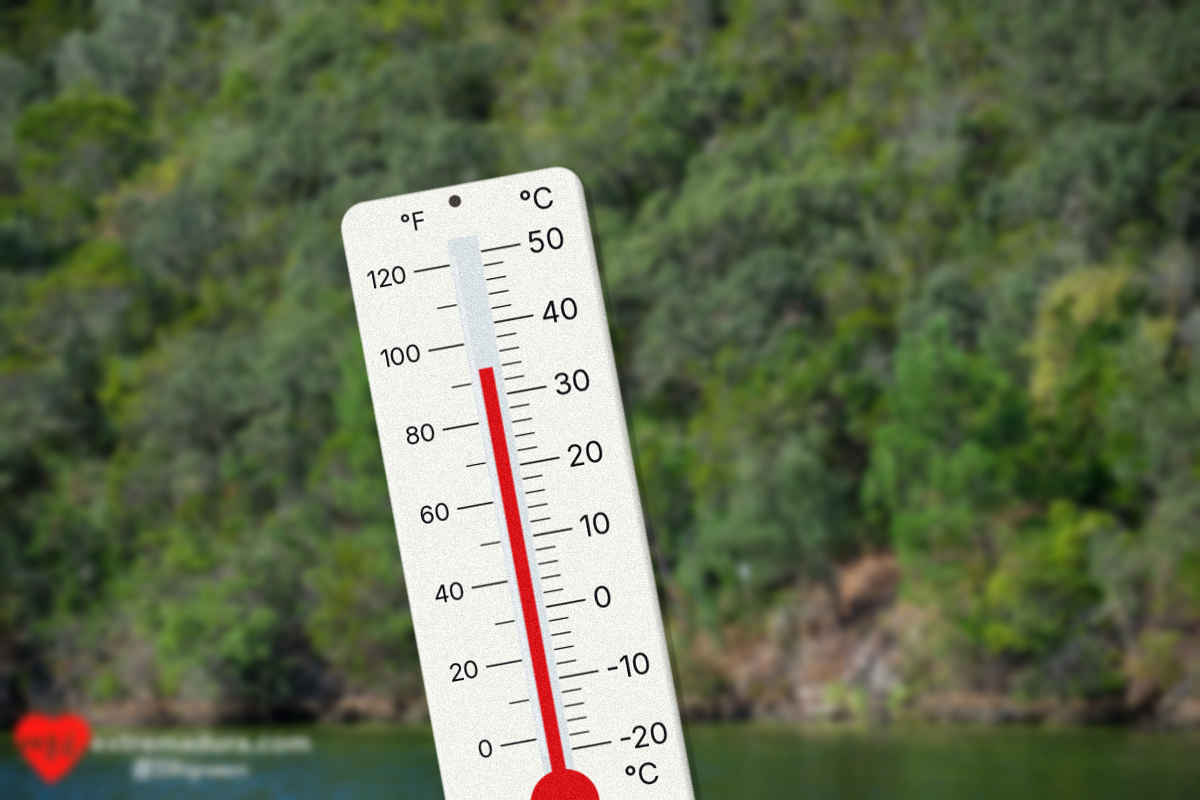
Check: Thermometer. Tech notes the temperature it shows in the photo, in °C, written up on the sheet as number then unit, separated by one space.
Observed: 34 °C
